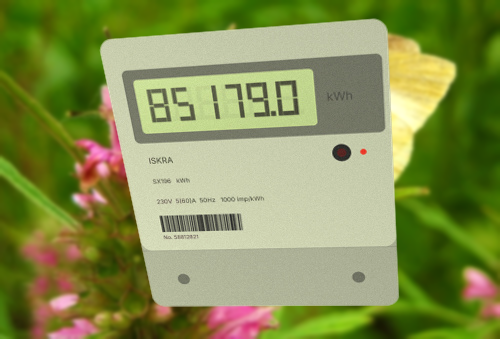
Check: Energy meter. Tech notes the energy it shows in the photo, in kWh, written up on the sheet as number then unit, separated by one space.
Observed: 85179.0 kWh
